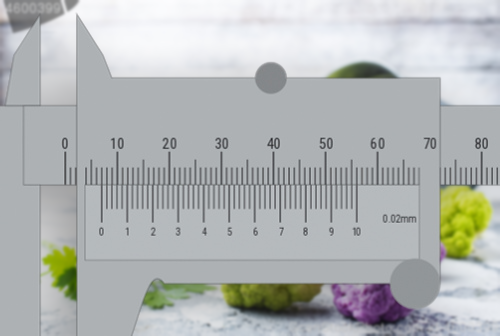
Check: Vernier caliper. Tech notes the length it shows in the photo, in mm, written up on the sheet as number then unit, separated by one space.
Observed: 7.0 mm
